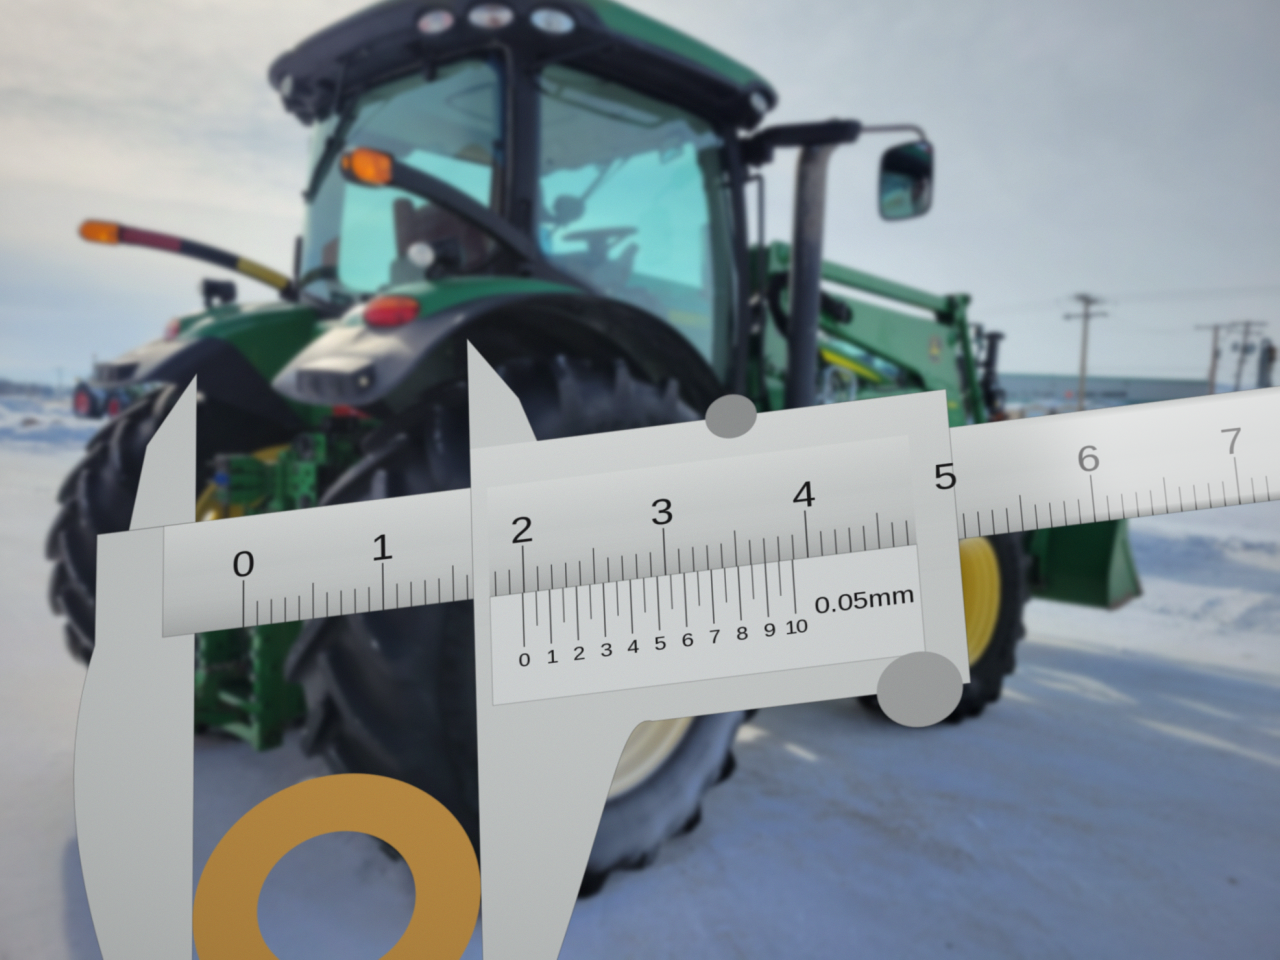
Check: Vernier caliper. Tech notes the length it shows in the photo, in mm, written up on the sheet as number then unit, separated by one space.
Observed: 19.9 mm
